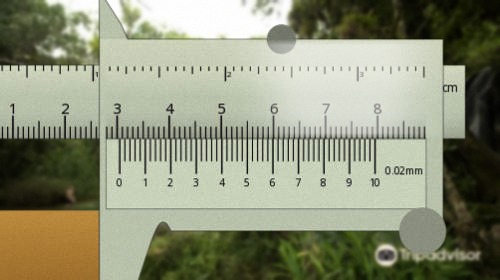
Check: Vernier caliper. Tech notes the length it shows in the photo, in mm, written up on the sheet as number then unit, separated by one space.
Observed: 30.5 mm
